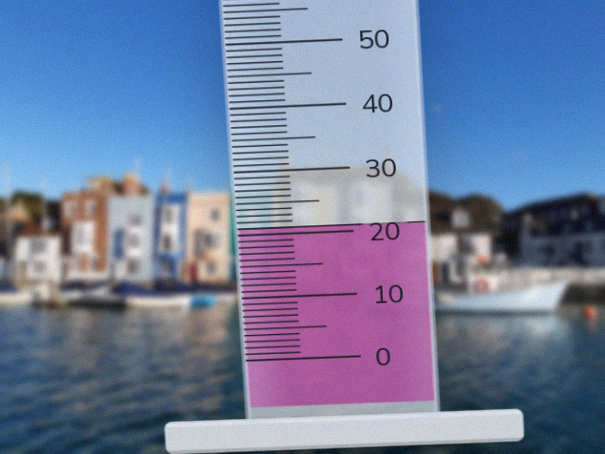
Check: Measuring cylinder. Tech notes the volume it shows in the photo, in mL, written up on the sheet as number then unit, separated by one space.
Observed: 21 mL
